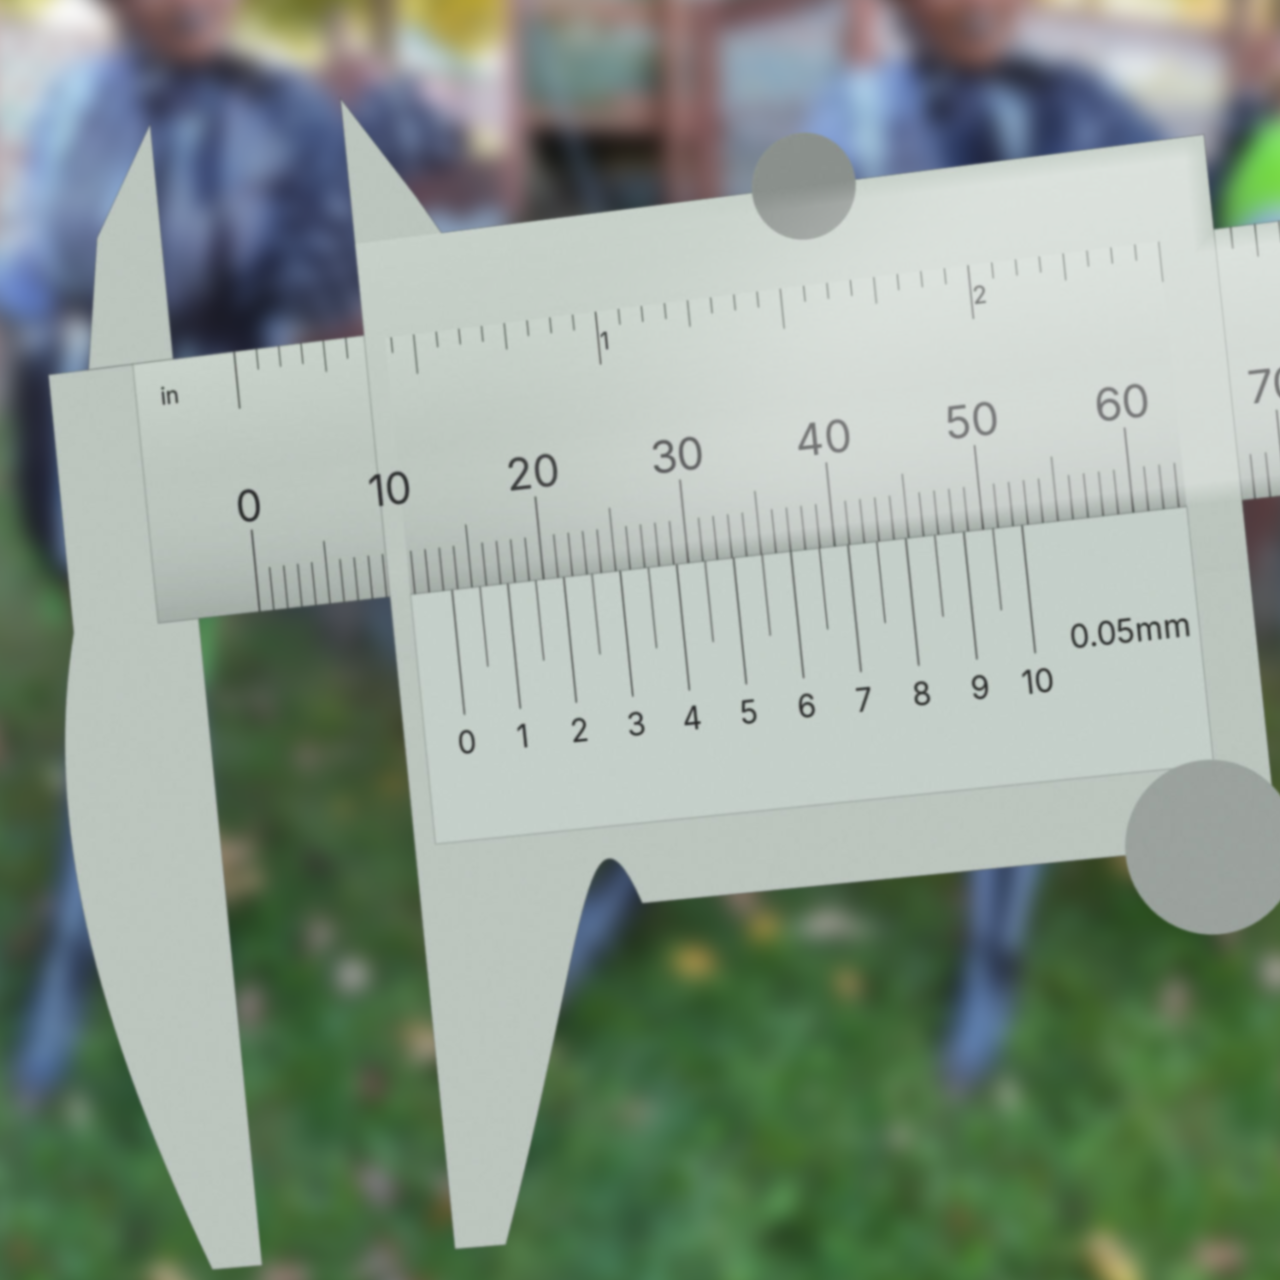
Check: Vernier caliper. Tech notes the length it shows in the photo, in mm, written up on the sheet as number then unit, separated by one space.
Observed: 13.6 mm
